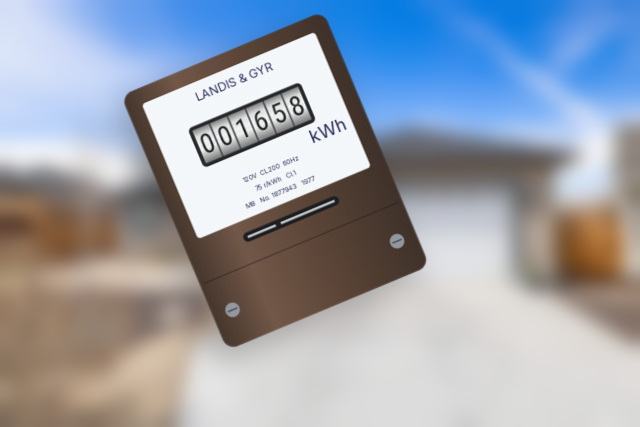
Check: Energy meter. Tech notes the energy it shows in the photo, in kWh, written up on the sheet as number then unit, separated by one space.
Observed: 1658 kWh
